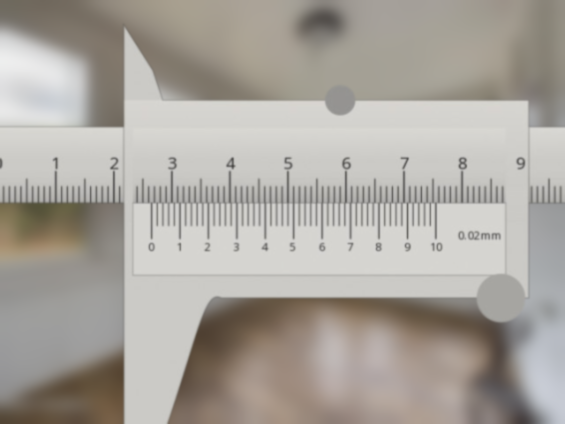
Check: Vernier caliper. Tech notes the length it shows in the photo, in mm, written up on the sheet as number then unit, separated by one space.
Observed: 26.5 mm
